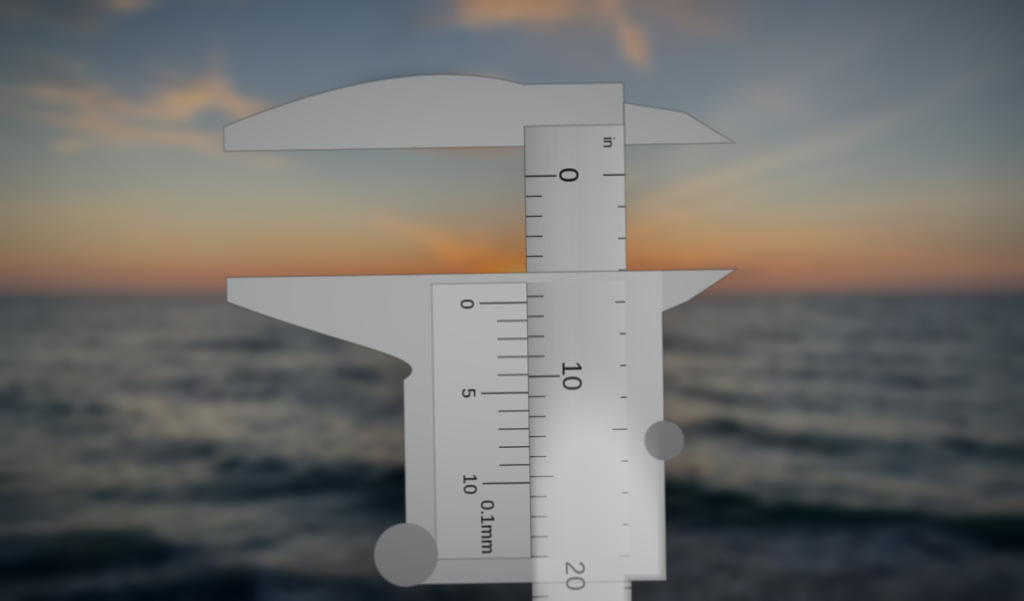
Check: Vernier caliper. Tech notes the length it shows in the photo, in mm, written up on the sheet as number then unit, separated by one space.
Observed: 6.3 mm
